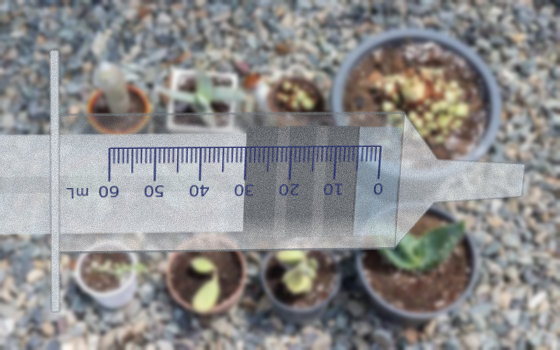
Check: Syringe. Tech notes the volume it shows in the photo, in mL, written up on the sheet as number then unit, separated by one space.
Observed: 5 mL
